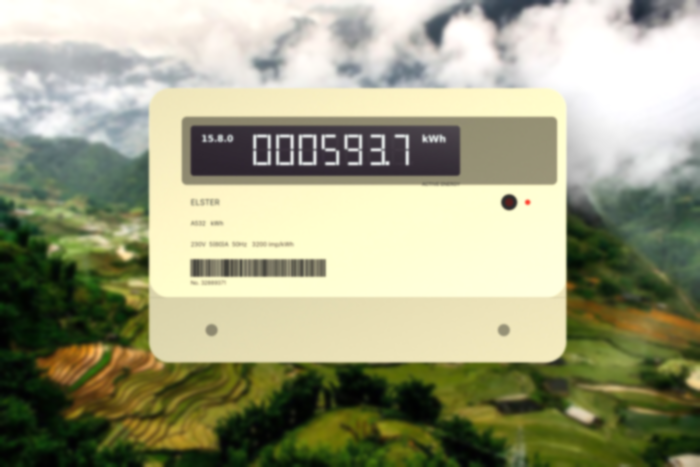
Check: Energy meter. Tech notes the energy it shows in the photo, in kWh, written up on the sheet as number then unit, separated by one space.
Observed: 593.7 kWh
